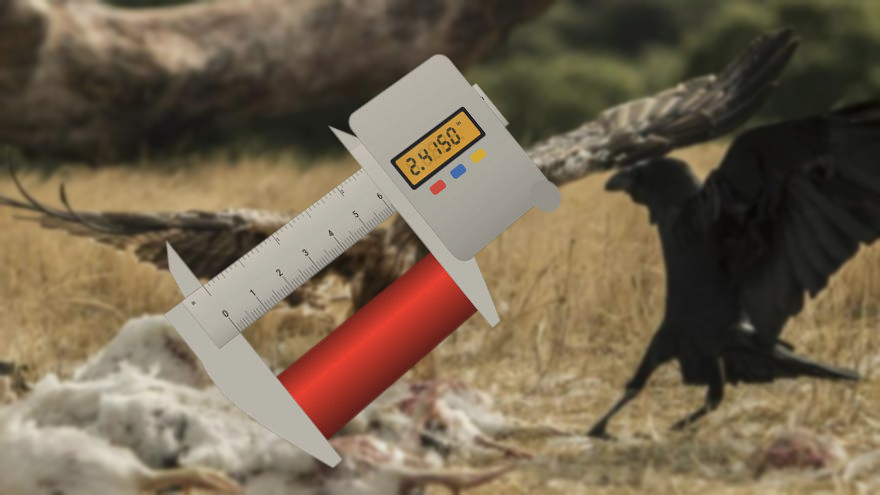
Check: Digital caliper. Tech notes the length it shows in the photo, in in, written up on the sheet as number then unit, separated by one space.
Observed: 2.4150 in
